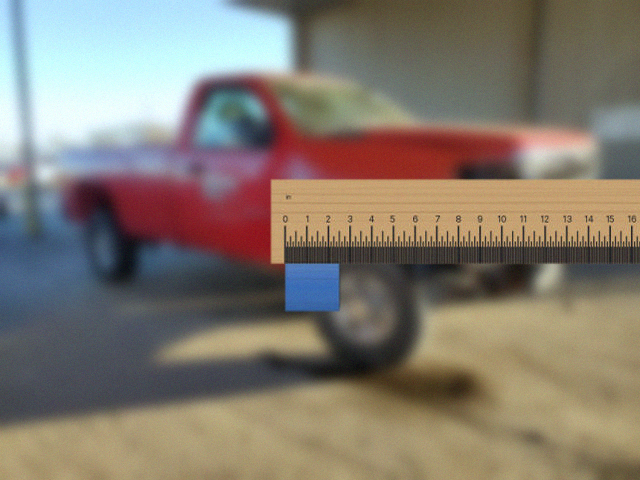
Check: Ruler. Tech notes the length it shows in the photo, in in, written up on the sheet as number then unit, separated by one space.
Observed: 2.5 in
